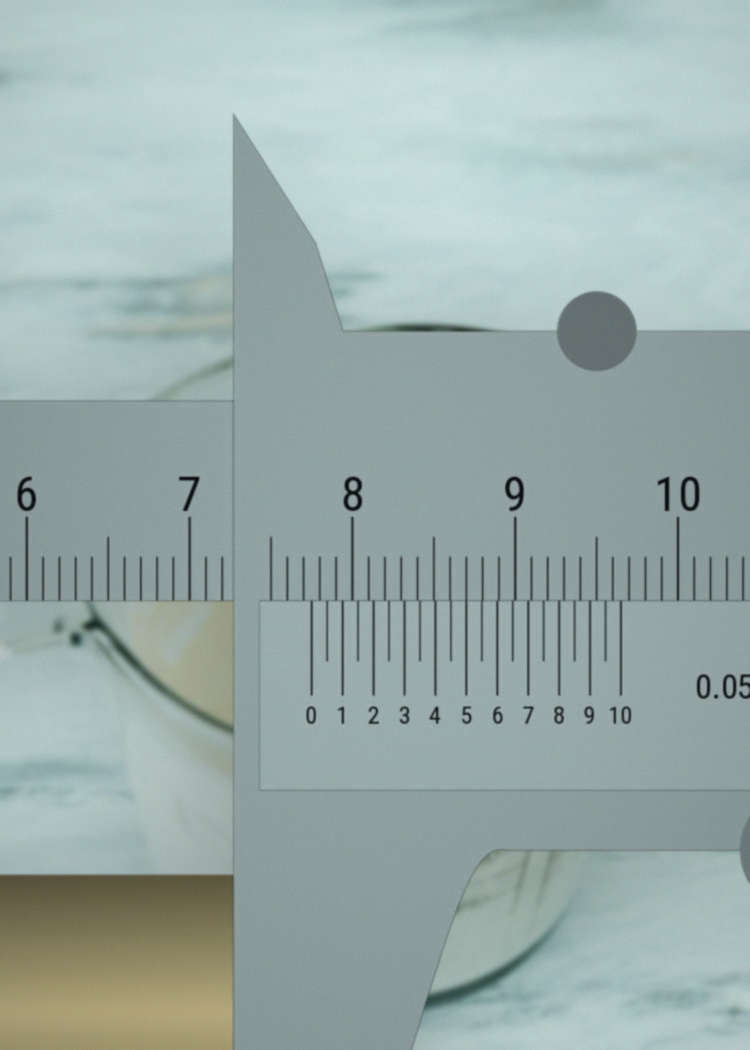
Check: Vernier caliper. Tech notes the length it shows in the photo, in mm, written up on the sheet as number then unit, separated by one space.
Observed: 77.5 mm
